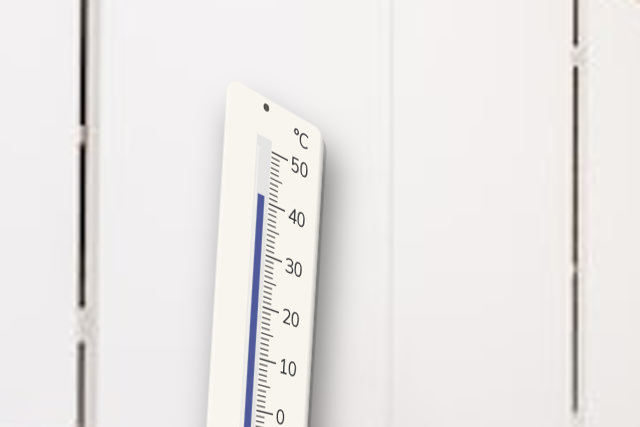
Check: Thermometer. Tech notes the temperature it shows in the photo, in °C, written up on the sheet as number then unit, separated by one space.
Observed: 41 °C
